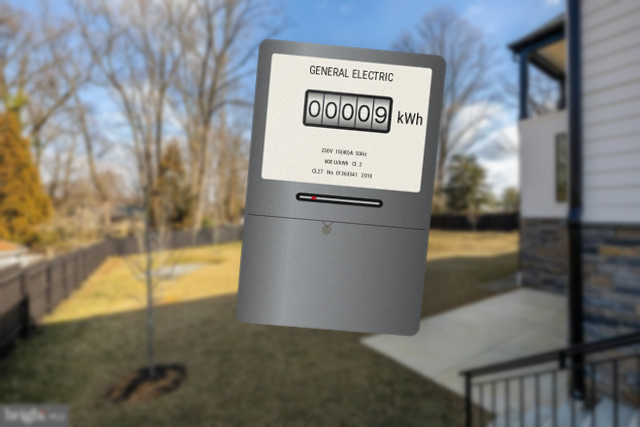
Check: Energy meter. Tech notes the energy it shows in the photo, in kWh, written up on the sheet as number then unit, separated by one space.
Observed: 9 kWh
